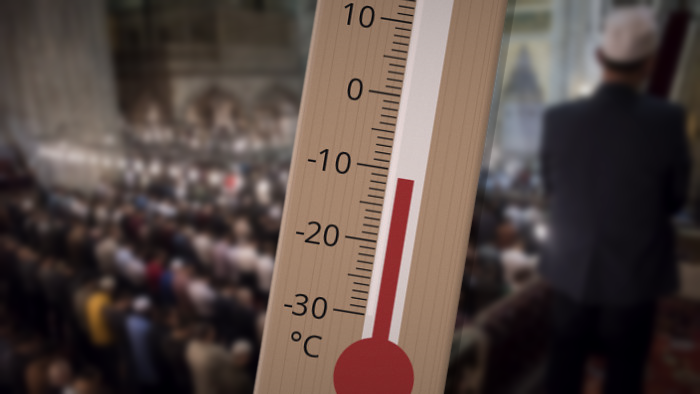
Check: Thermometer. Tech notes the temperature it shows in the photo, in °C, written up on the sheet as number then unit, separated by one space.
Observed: -11 °C
